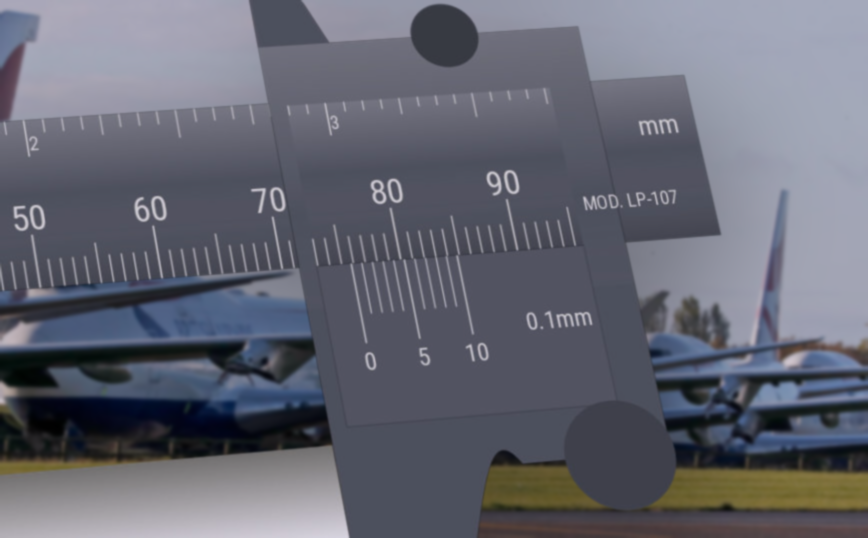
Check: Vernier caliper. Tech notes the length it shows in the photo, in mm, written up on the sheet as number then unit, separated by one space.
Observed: 75.8 mm
